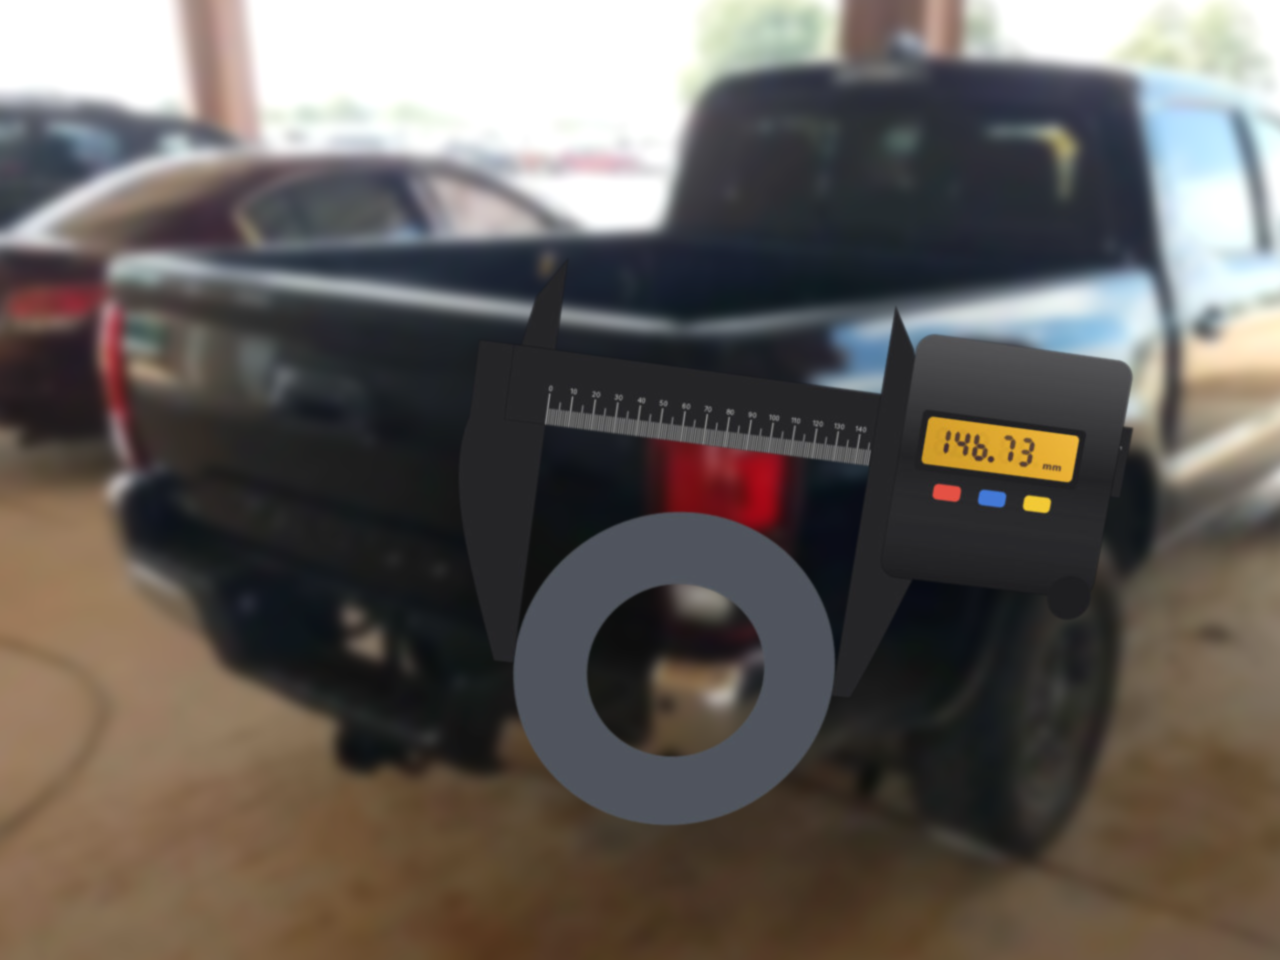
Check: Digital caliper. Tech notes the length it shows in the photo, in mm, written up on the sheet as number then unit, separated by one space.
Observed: 146.73 mm
